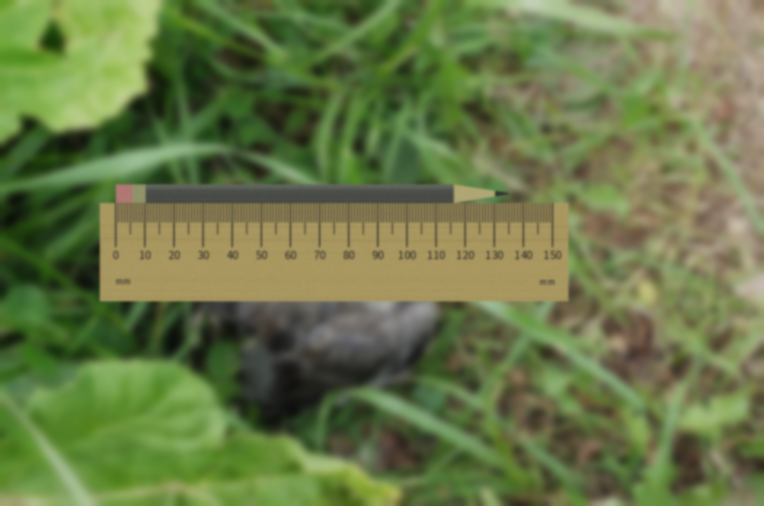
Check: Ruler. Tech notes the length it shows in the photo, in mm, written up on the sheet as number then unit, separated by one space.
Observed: 135 mm
